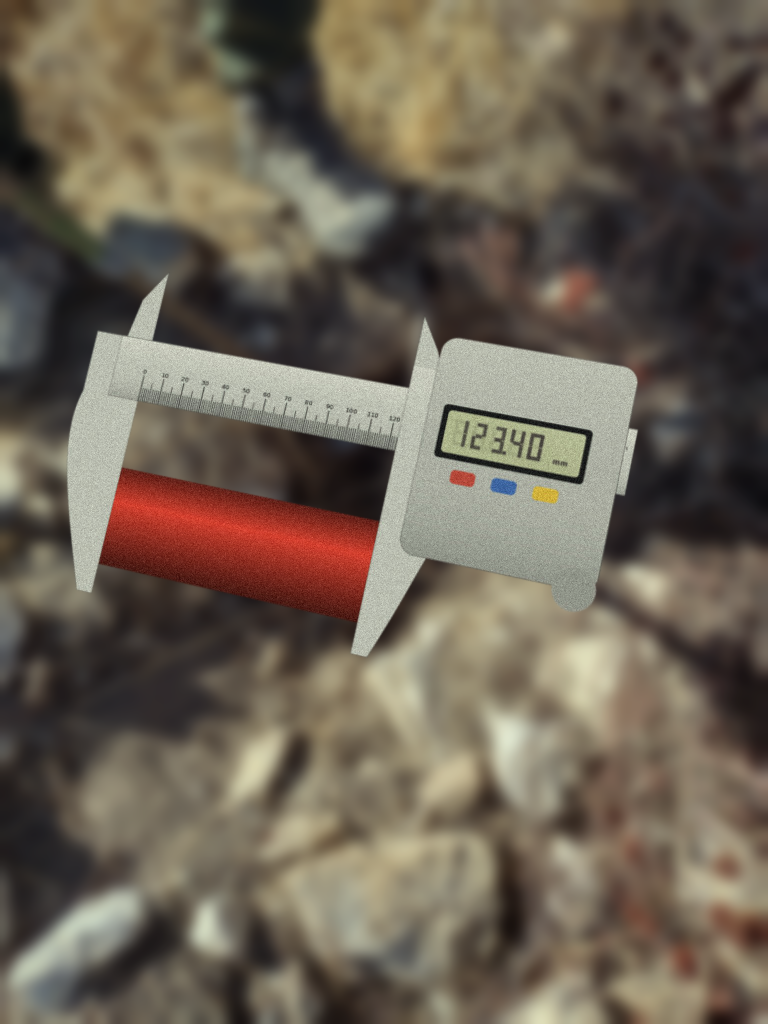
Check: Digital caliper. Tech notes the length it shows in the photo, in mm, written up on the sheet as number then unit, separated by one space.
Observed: 123.40 mm
